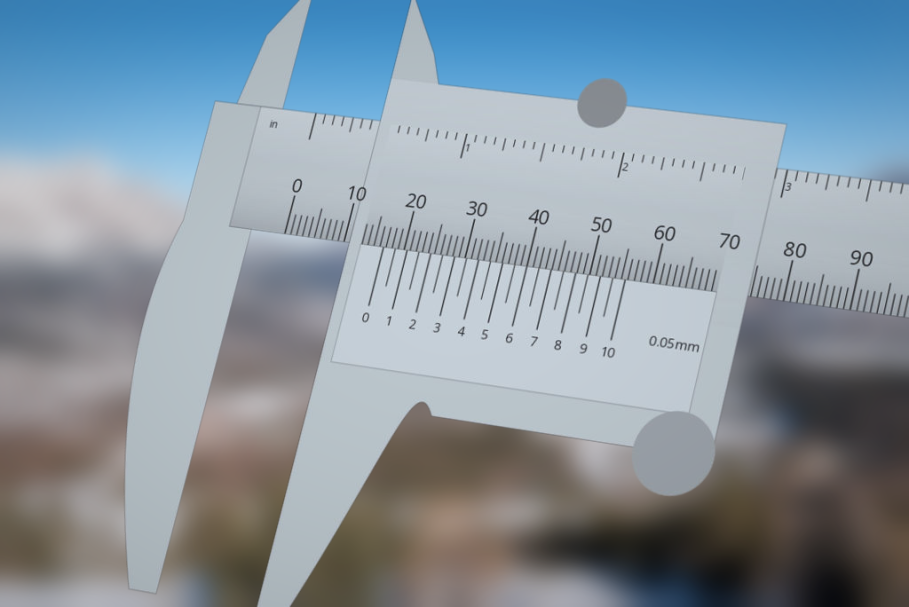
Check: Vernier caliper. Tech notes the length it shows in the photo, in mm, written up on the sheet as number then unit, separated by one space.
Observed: 16.6 mm
